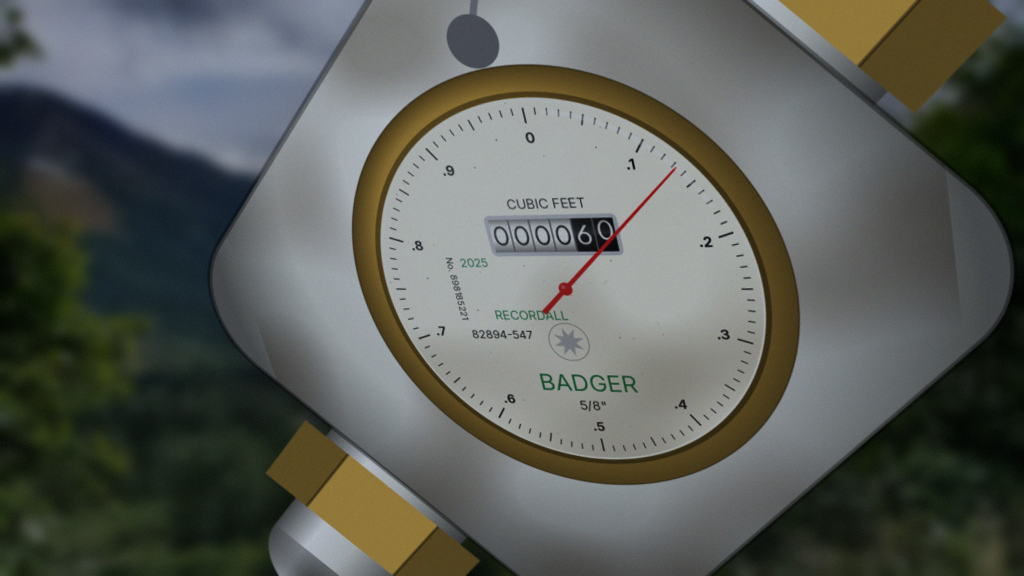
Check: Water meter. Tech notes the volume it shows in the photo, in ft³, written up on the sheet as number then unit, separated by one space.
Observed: 60.13 ft³
